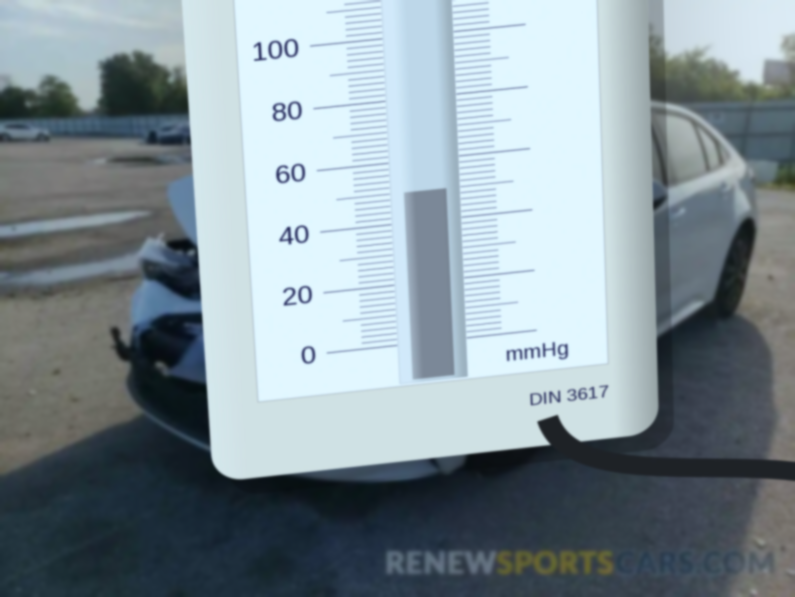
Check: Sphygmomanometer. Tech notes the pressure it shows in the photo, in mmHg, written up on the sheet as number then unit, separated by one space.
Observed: 50 mmHg
